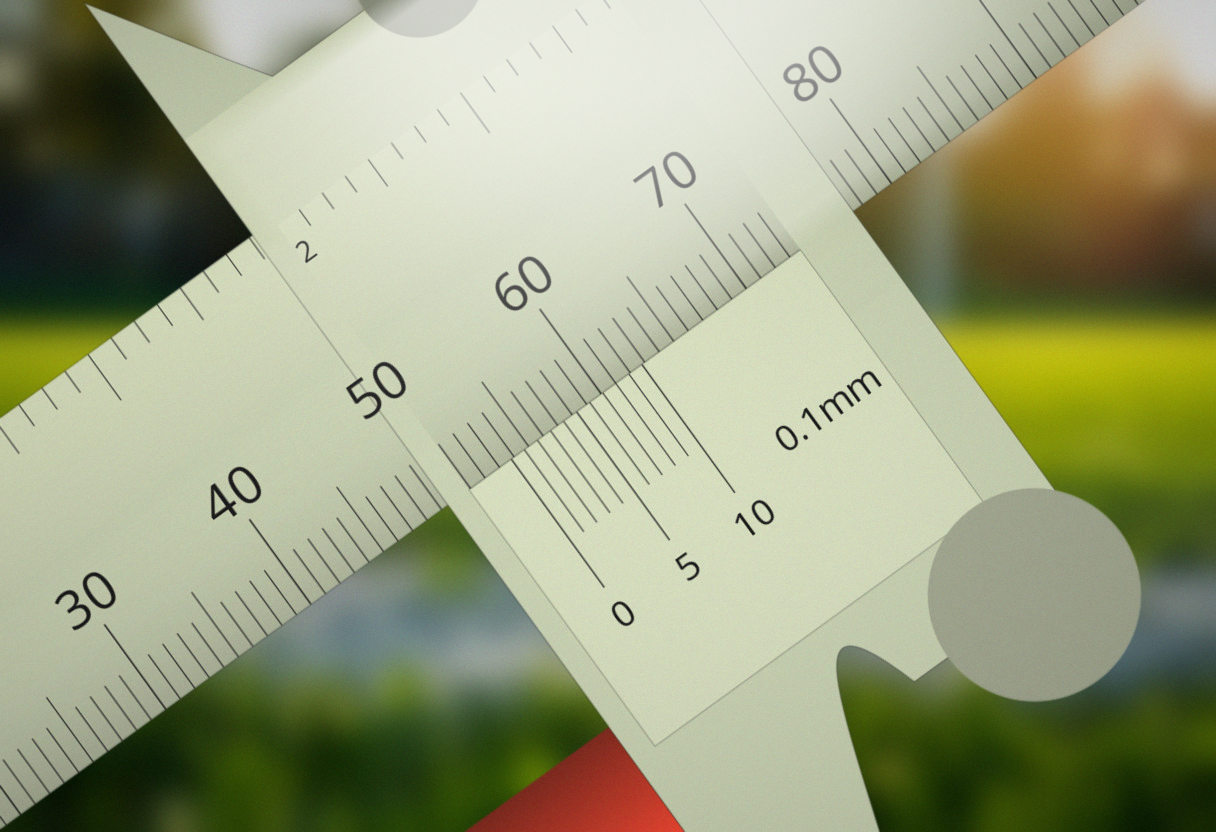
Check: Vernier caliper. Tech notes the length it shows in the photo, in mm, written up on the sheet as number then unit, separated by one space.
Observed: 53.8 mm
